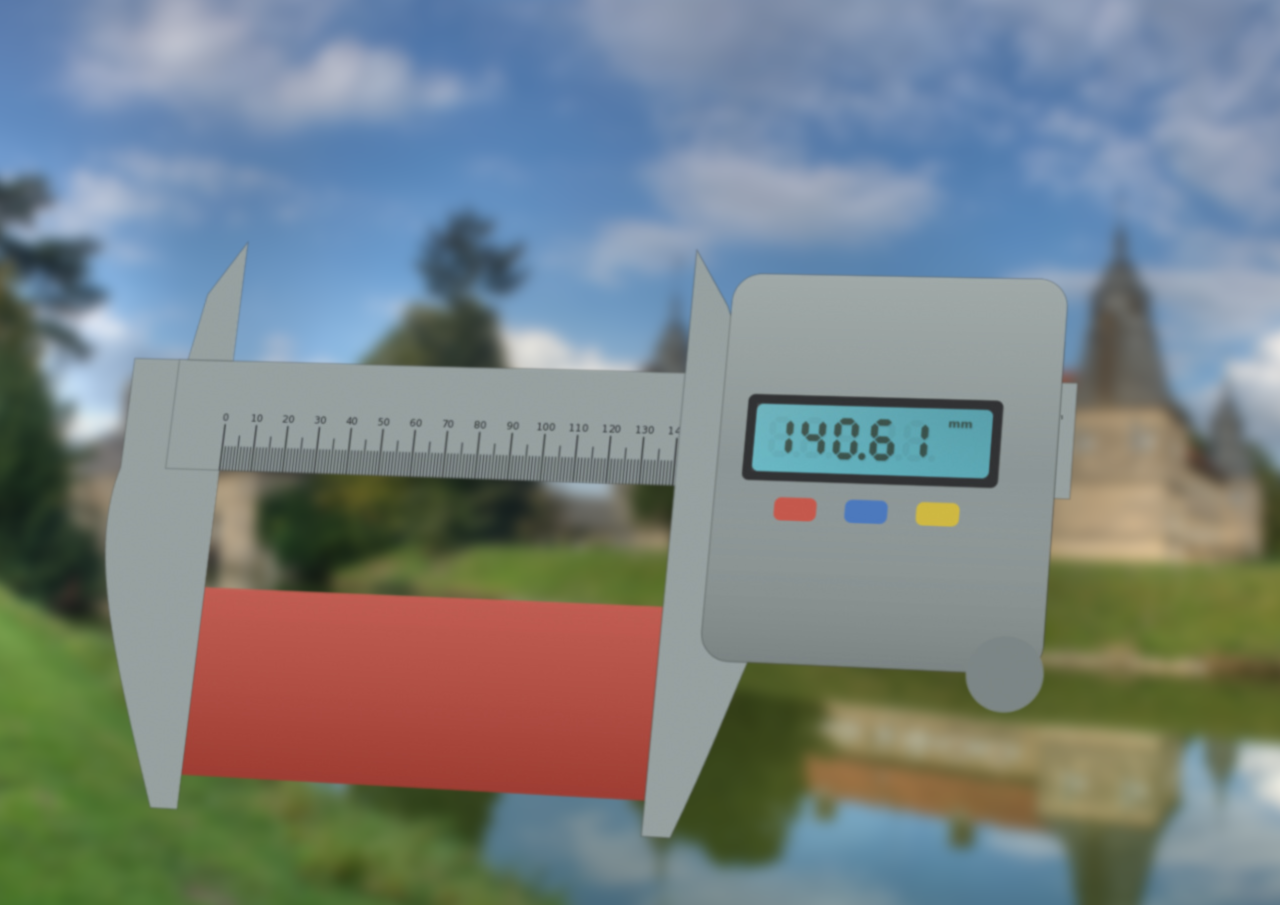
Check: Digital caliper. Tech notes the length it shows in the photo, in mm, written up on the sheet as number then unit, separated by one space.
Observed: 140.61 mm
